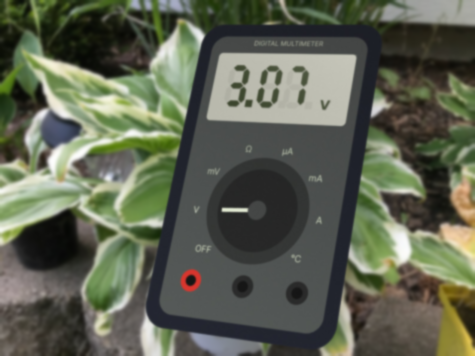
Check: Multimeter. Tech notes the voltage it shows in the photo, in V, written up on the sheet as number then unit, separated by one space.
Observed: 3.07 V
